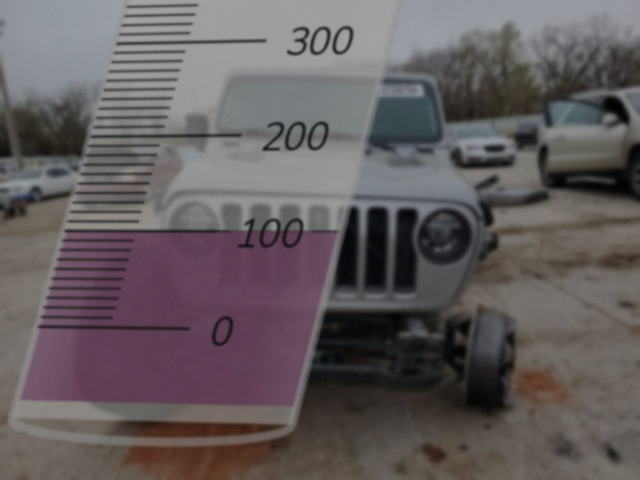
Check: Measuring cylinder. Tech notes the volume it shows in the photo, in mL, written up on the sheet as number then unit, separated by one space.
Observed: 100 mL
